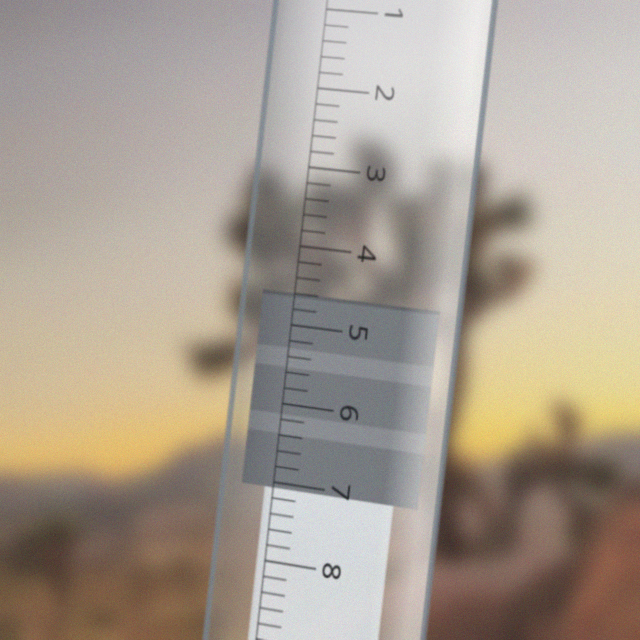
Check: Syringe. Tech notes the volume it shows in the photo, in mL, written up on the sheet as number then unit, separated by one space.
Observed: 4.6 mL
